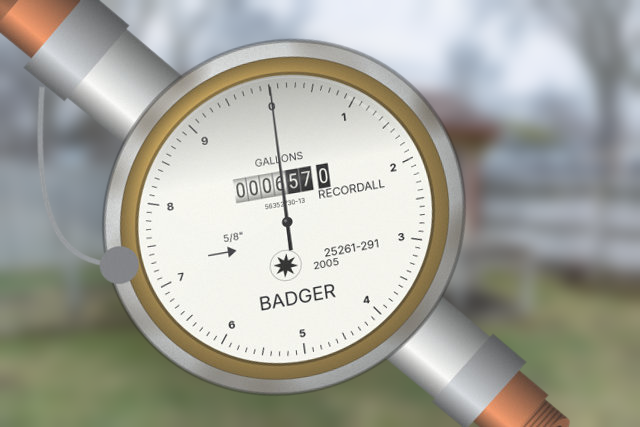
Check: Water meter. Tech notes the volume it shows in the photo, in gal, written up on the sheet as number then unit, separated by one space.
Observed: 6570.0 gal
